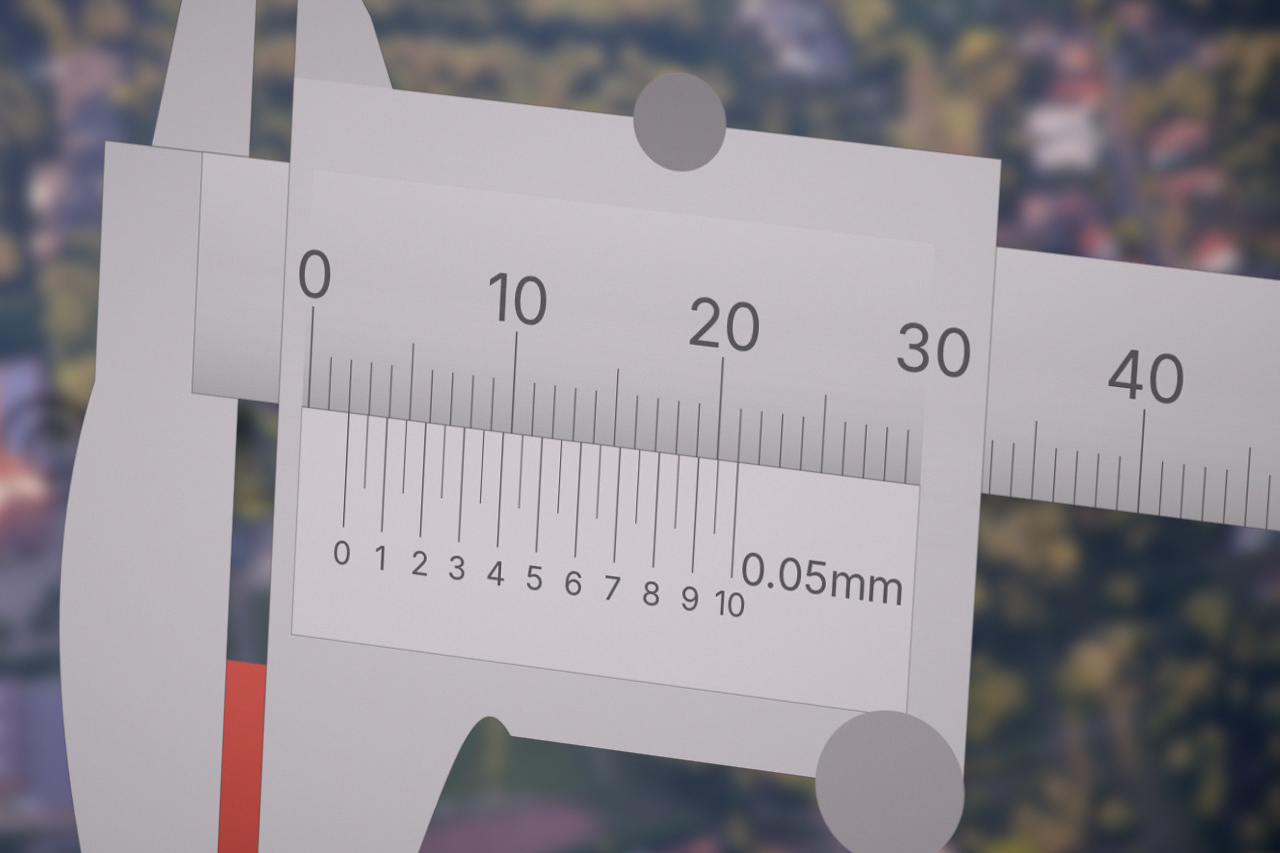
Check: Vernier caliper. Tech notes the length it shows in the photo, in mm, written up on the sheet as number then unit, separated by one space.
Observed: 2.0 mm
